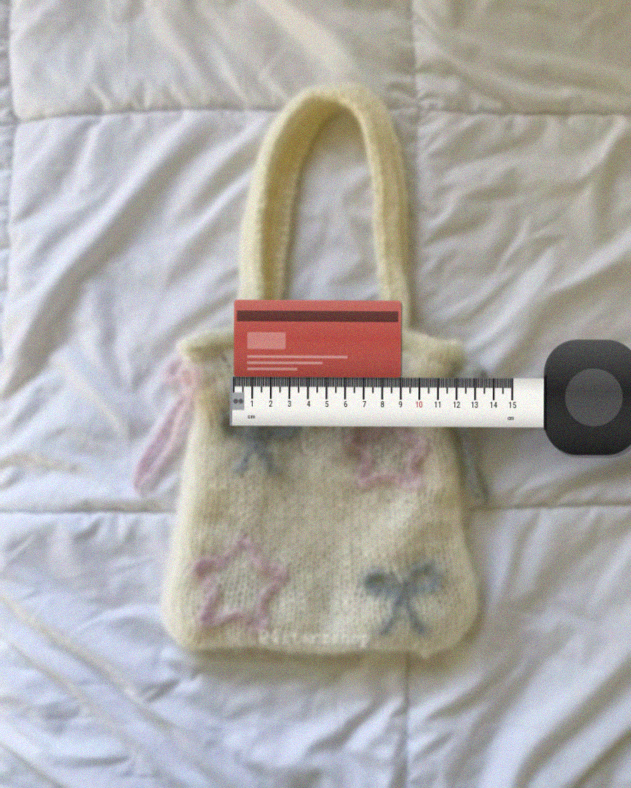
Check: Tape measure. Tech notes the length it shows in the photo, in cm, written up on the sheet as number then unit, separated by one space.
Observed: 9 cm
